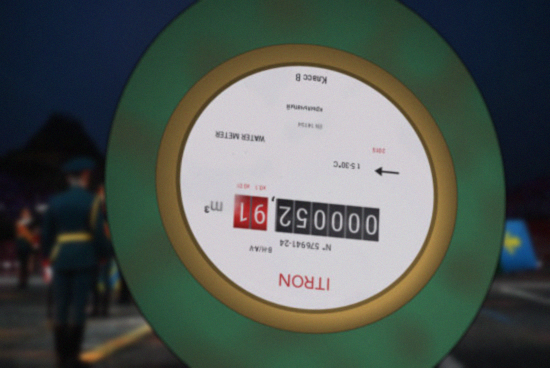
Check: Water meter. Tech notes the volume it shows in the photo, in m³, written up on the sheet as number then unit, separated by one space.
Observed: 52.91 m³
